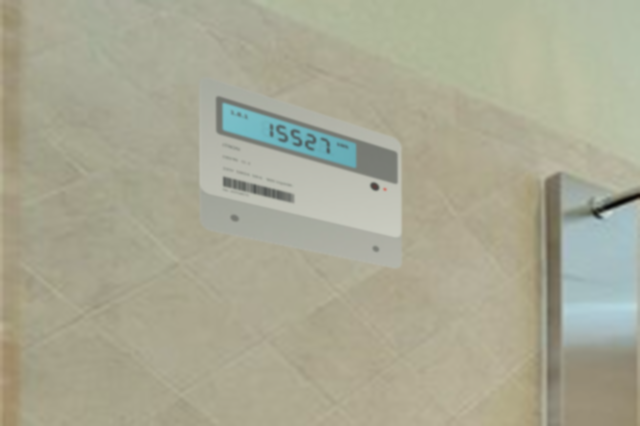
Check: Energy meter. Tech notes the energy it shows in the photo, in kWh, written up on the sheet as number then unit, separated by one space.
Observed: 15527 kWh
